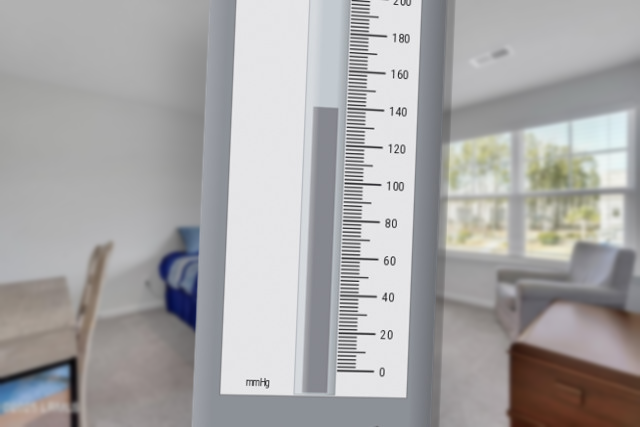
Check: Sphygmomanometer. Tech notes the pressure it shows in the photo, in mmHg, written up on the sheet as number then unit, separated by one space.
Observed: 140 mmHg
